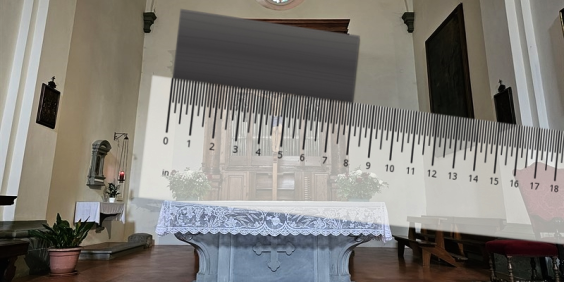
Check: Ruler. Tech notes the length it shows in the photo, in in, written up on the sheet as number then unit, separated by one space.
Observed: 8 in
